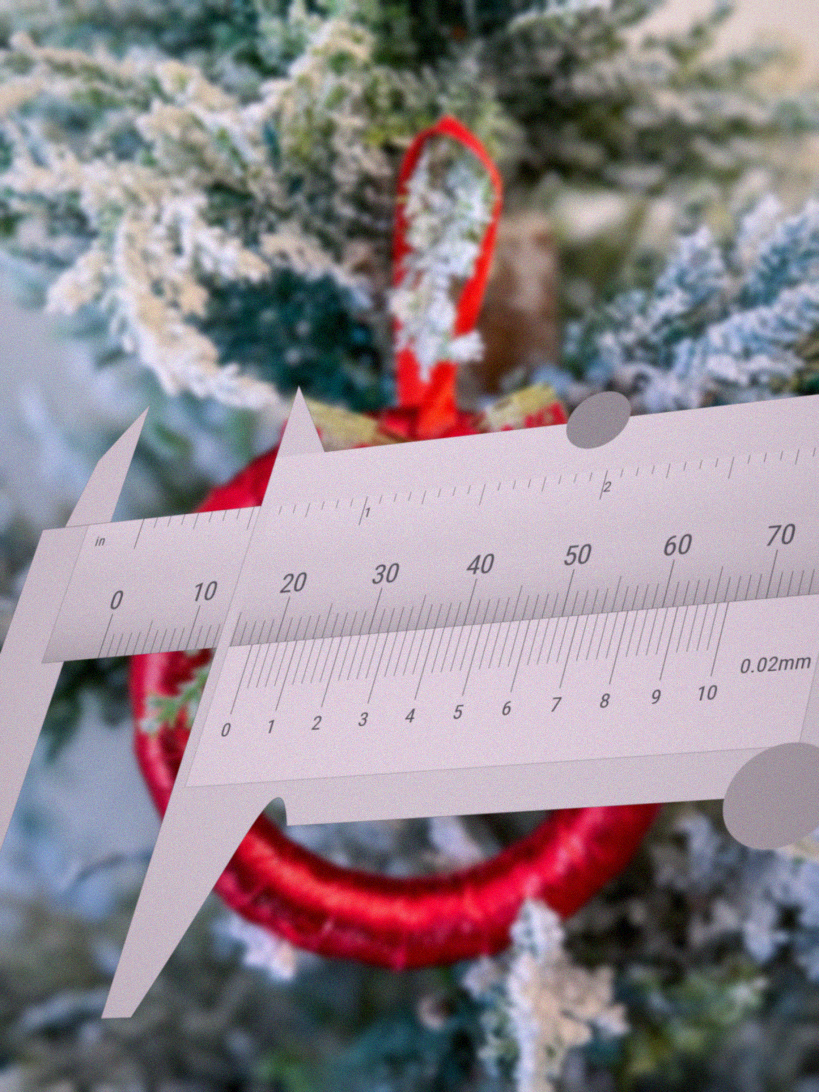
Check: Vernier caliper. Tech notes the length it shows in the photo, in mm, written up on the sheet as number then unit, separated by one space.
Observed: 17.4 mm
